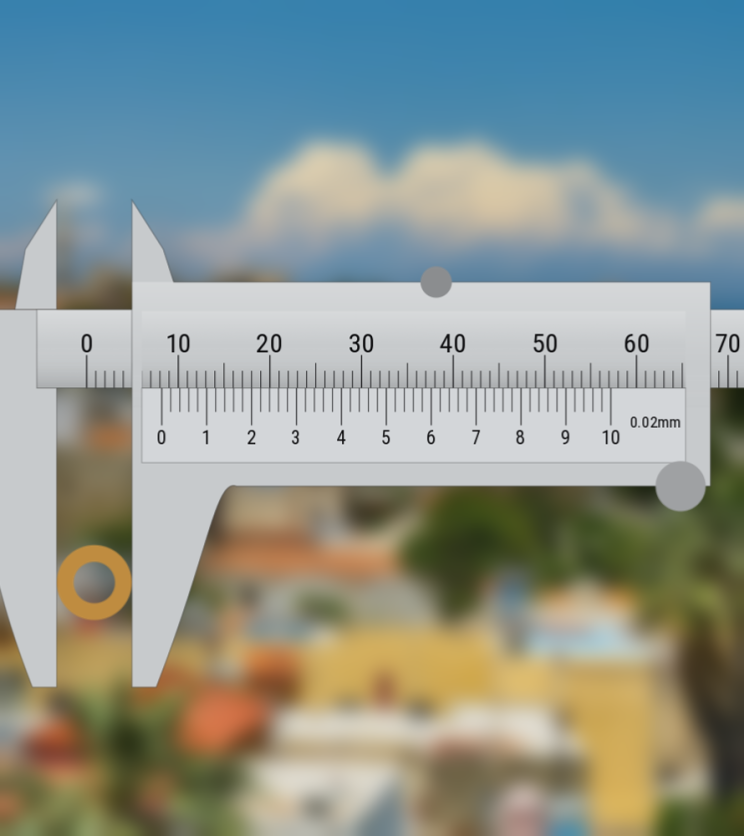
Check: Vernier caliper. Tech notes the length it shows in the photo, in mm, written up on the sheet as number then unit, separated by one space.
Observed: 8.2 mm
